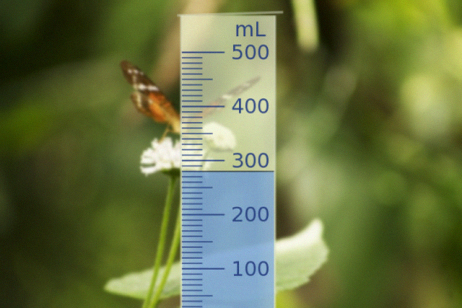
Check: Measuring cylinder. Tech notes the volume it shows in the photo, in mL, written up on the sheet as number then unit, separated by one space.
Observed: 280 mL
